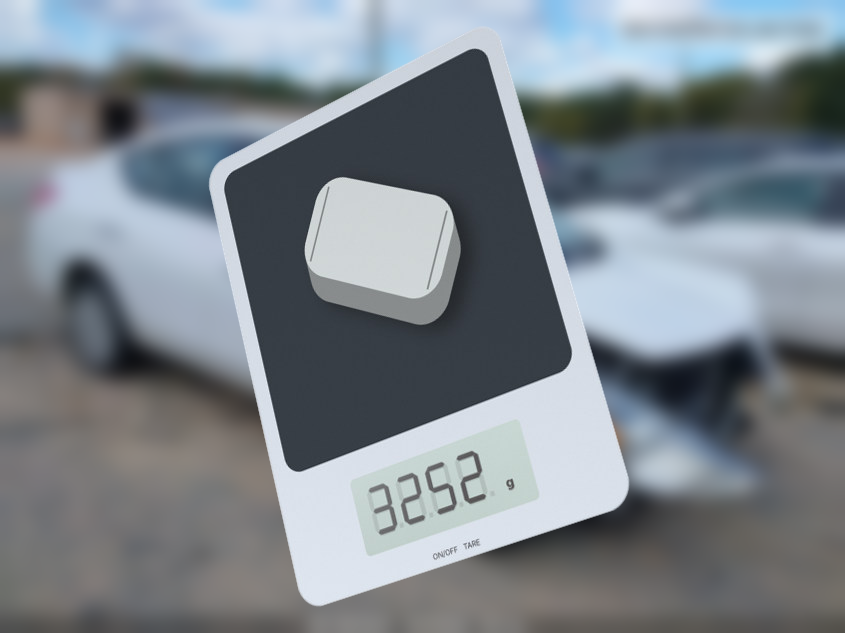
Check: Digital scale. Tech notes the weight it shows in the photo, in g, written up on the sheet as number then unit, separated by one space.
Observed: 3252 g
